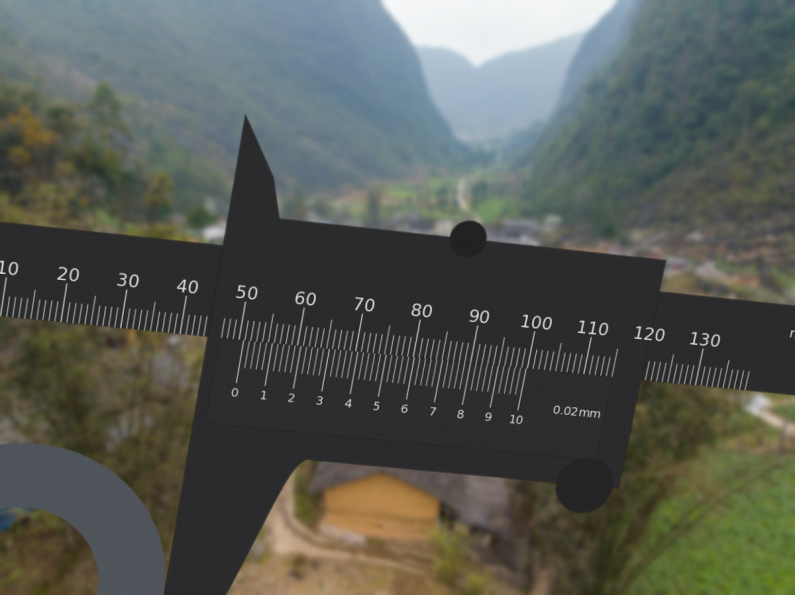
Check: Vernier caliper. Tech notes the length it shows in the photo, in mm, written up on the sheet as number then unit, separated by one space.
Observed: 50.8 mm
